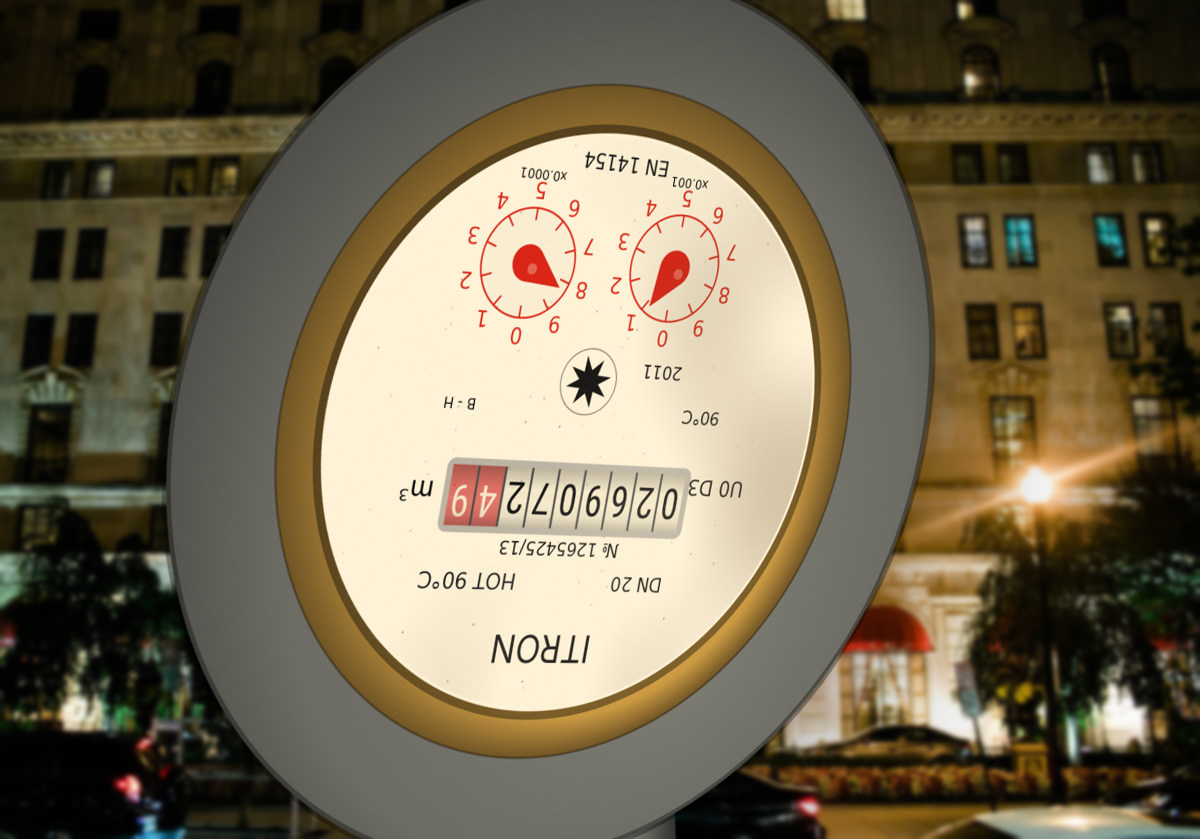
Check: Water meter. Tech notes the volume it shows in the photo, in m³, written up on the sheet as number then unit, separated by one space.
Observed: 269072.4908 m³
